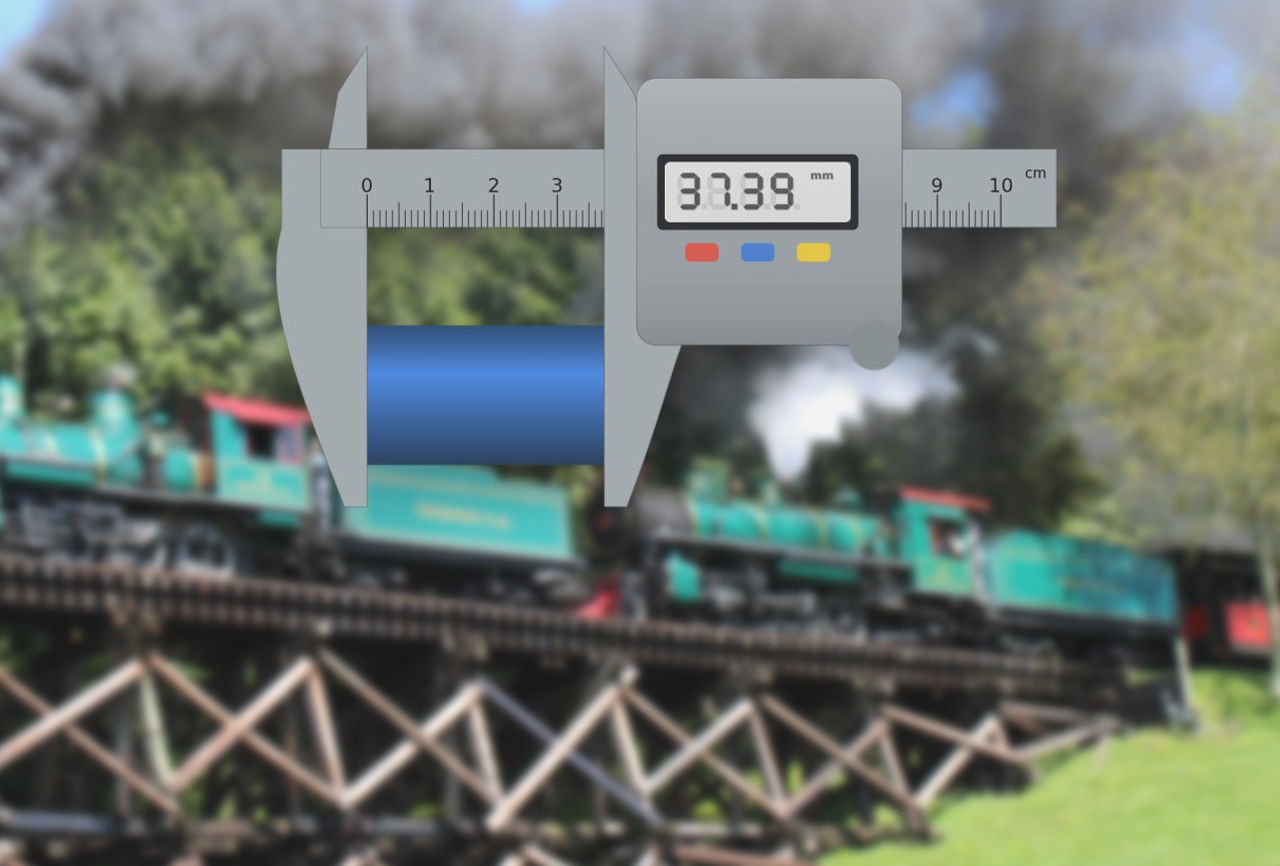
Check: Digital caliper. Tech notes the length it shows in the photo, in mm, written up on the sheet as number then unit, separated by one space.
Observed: 37.39 mm
